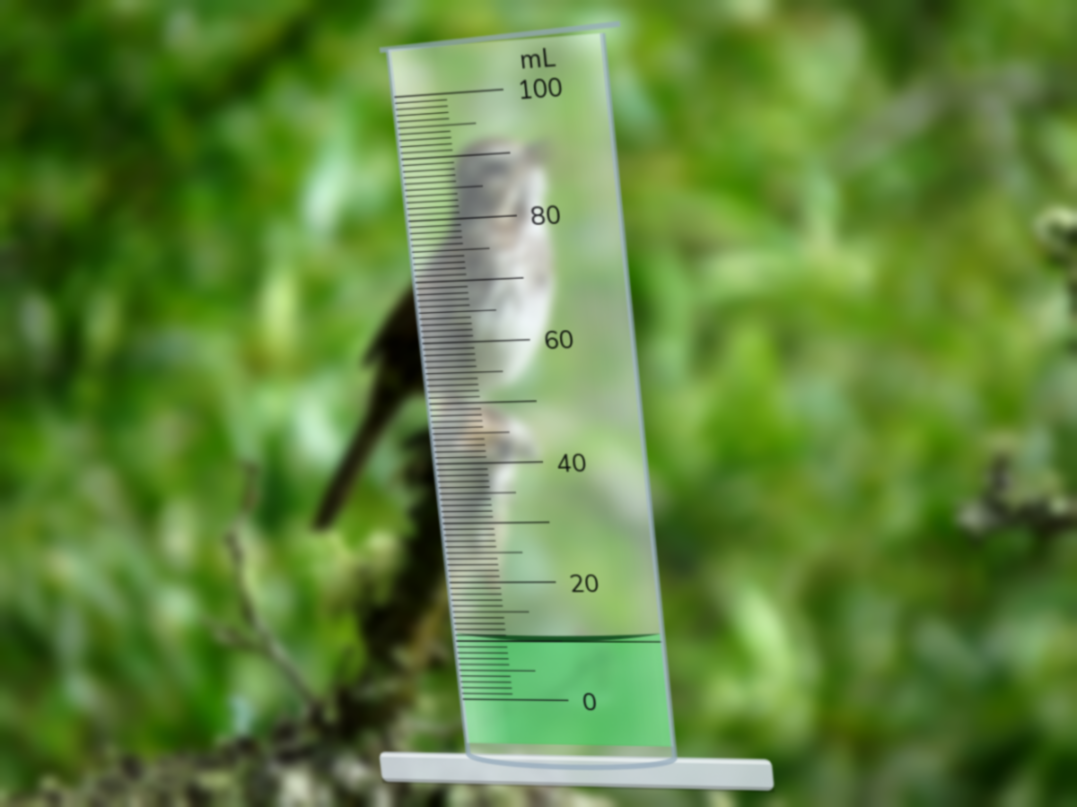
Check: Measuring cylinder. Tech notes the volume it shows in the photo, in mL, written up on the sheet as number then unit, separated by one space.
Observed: 10 mL
